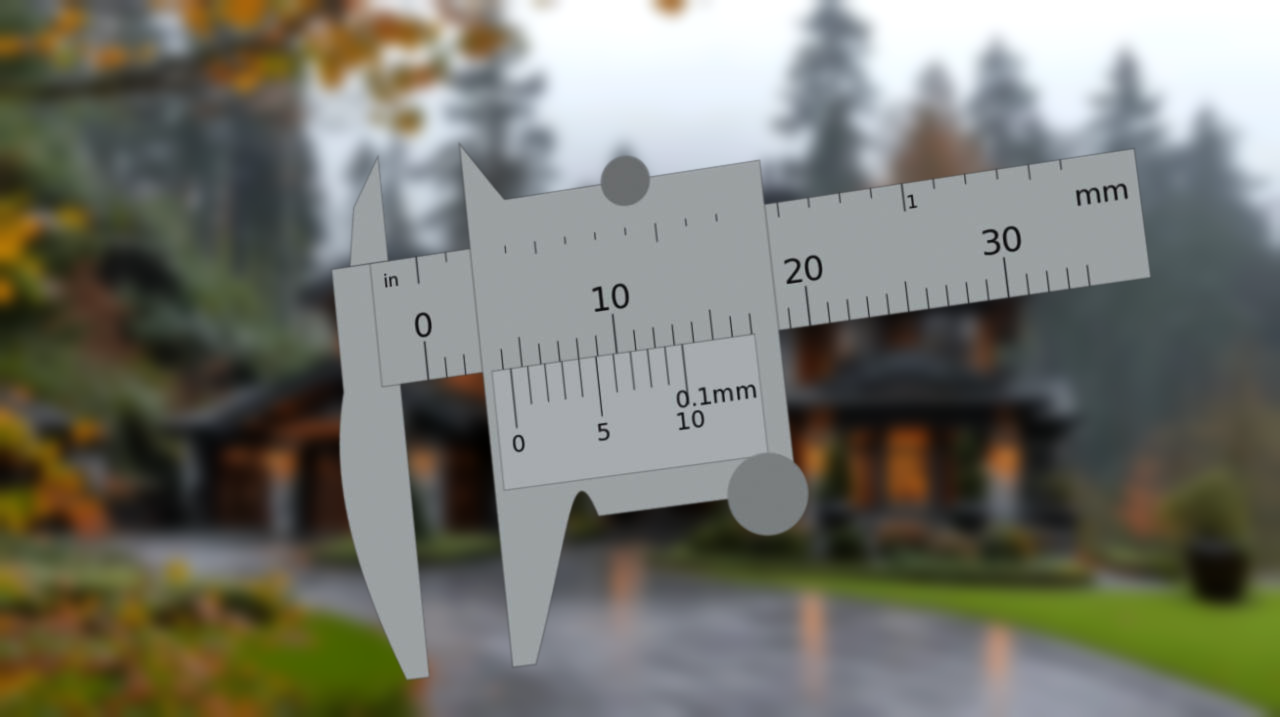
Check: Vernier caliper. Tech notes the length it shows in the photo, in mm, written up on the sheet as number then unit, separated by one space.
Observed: 4.4 mm
